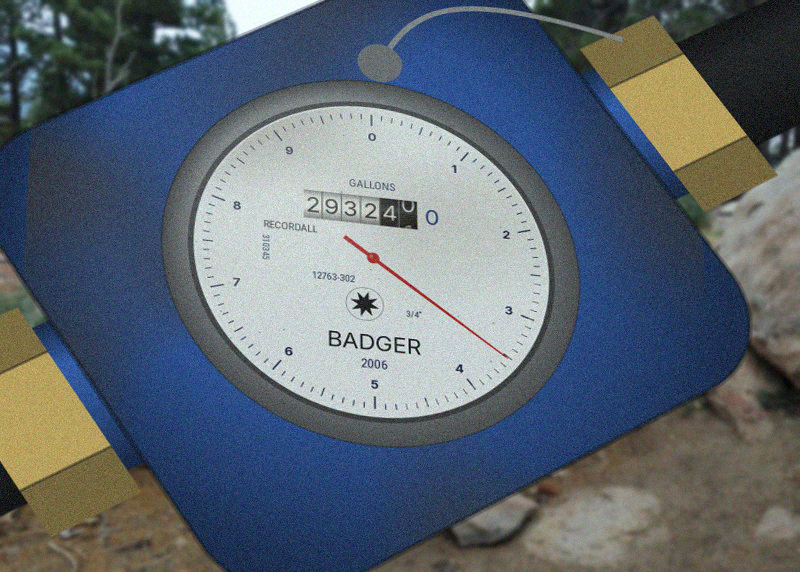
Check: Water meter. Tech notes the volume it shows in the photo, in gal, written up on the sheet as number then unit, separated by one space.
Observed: 2932403.5 gal
